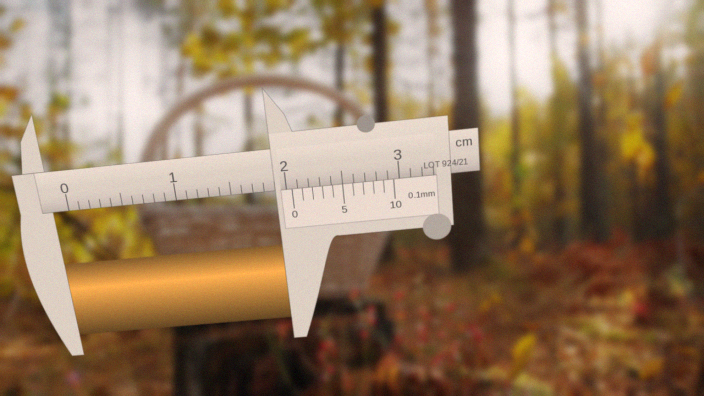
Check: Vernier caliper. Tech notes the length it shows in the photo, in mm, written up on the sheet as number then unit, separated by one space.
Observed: 20.5 mm
